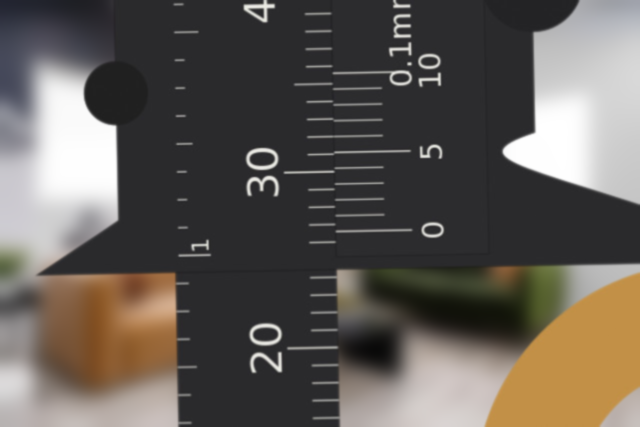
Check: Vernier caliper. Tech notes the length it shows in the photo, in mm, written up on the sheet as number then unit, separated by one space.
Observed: 26.6 mm
